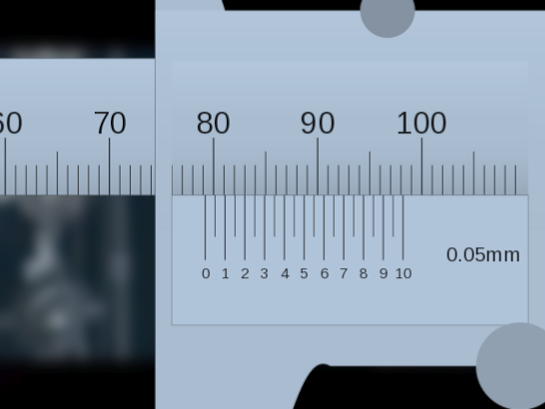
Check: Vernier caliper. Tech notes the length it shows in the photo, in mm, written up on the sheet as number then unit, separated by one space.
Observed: 79.2 mm
